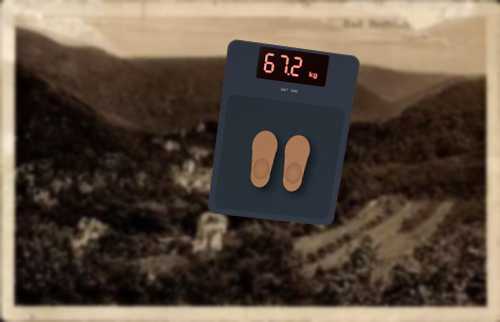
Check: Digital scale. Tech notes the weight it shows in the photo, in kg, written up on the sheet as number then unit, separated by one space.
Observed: 67.2 kg
